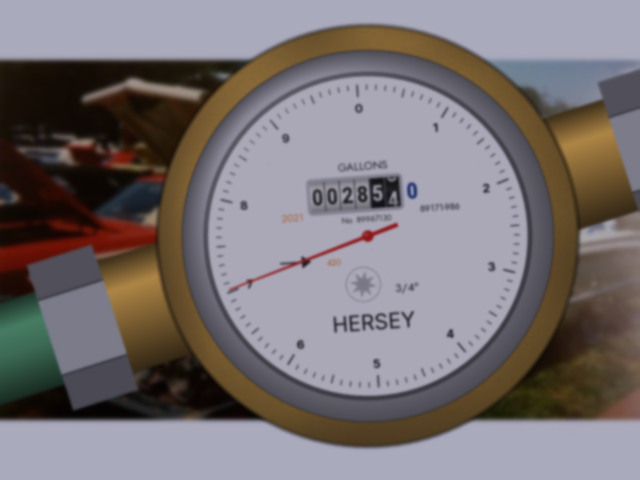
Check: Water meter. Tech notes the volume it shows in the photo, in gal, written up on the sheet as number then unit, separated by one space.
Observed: 28537.0 gal
